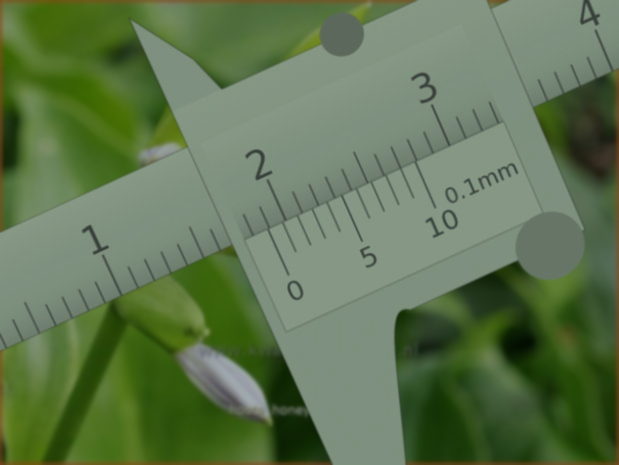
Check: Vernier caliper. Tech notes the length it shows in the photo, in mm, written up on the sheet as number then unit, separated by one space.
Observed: 18.9 mm
